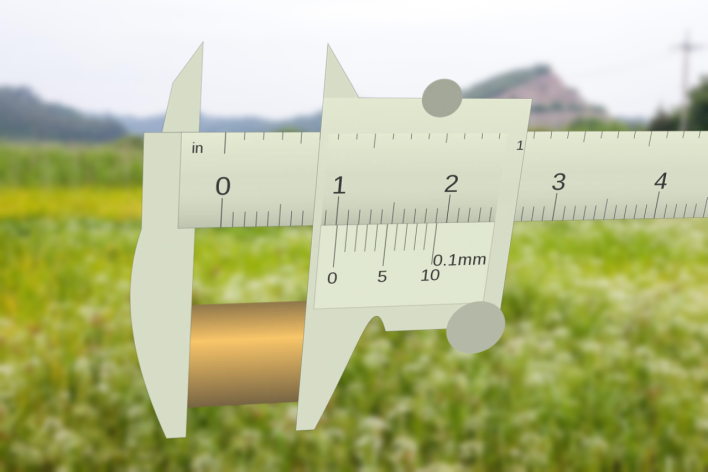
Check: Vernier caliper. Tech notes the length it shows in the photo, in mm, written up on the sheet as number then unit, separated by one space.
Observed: 10.1 mm
